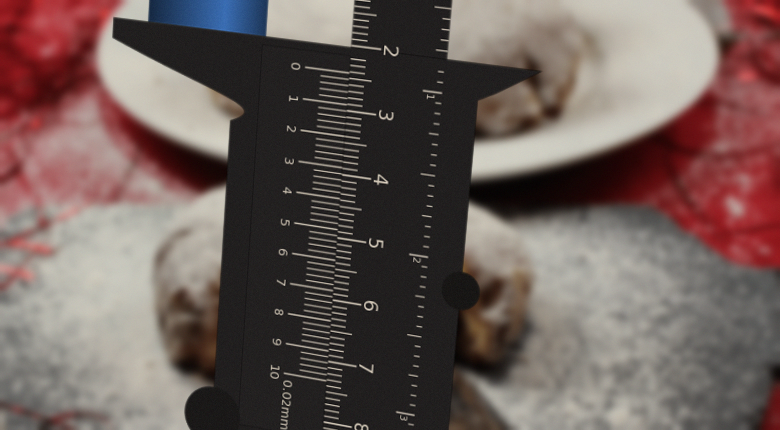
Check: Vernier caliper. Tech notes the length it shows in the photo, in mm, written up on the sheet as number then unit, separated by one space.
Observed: 24.2 mm
